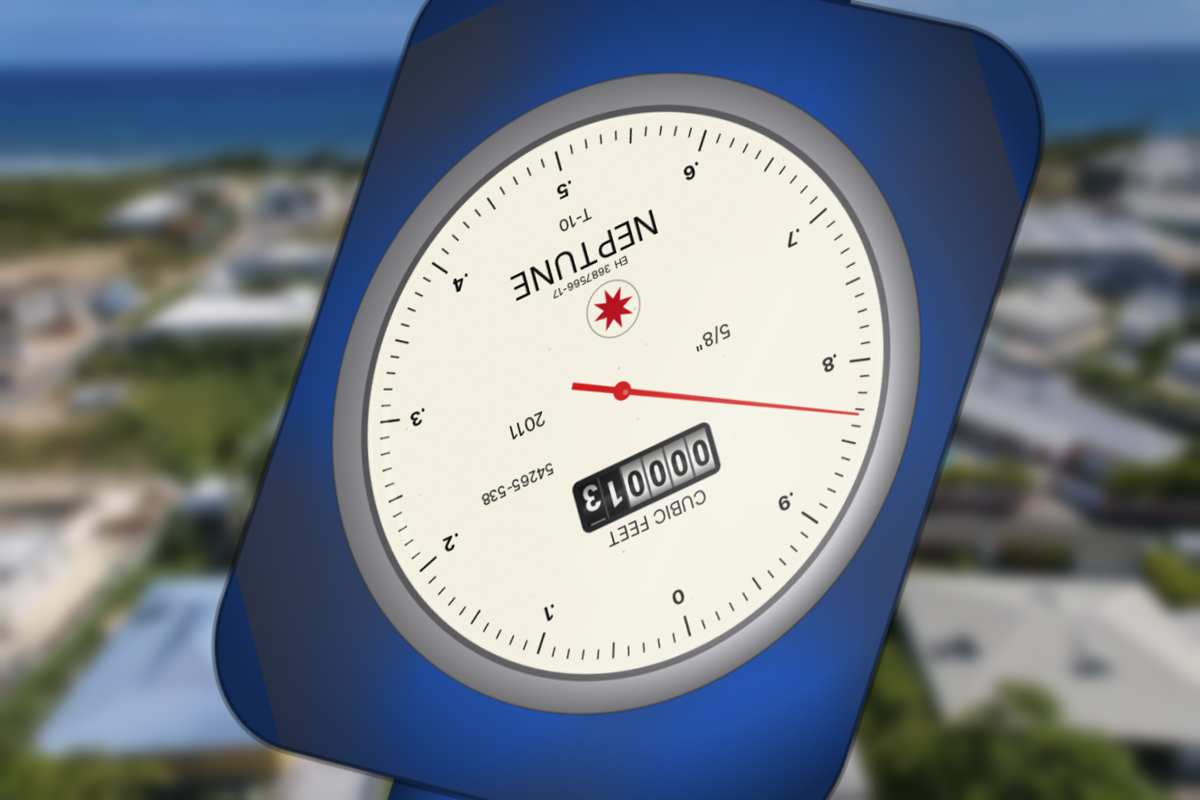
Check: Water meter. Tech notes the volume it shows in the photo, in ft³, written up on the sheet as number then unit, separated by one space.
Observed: 12.83 ft³
